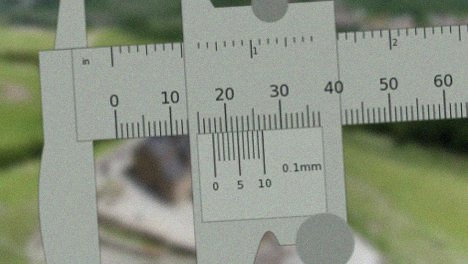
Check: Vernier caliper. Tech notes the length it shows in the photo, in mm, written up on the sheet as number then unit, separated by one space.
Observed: 17.5 mm
